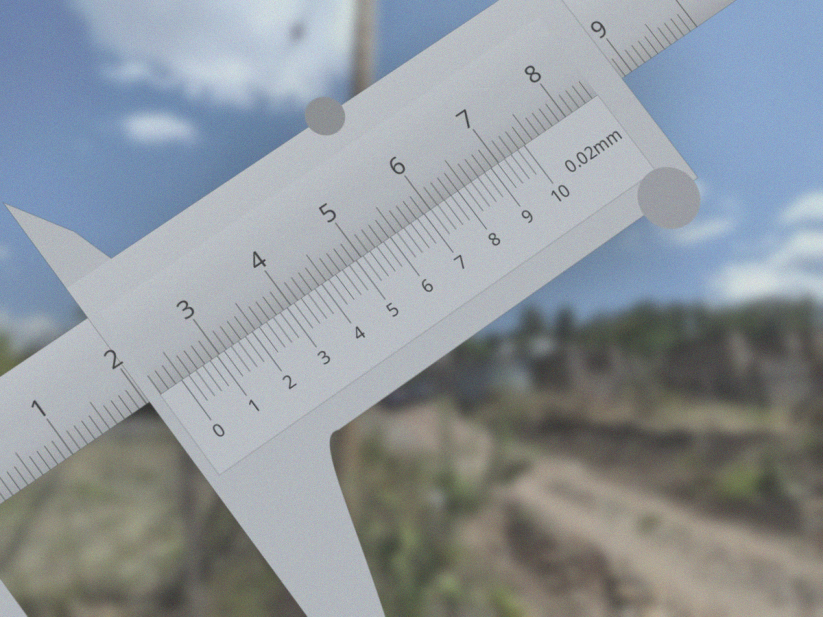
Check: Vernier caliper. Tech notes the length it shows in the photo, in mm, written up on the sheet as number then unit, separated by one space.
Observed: 24.8 mm
